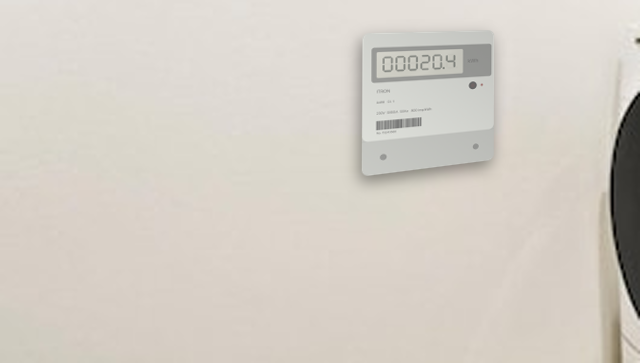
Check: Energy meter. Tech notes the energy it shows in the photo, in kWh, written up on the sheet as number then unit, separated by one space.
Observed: 20.4 kWh
